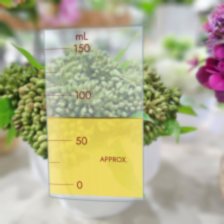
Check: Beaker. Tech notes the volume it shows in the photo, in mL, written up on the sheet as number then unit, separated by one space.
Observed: 75 mL
